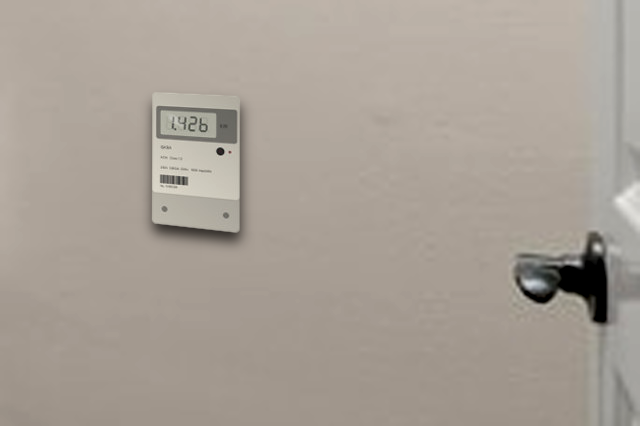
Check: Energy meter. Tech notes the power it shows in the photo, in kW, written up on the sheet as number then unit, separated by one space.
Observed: 1.426 kW
